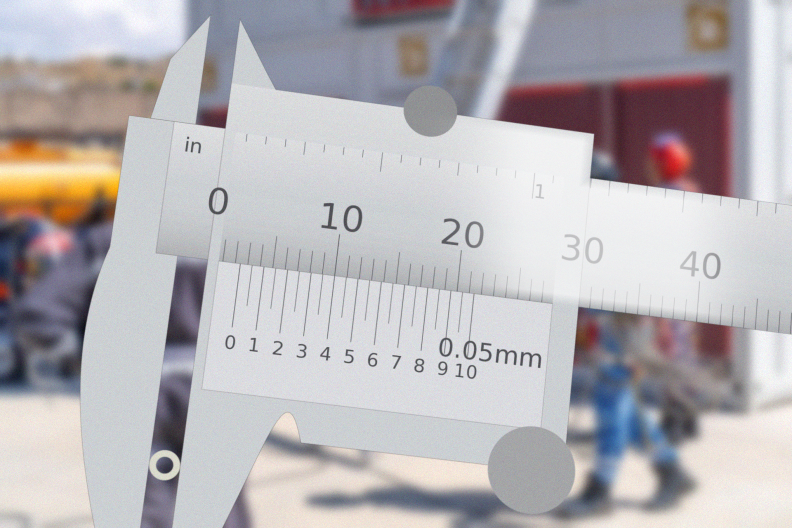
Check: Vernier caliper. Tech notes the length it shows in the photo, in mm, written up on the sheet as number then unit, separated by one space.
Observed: 2.4 mm
